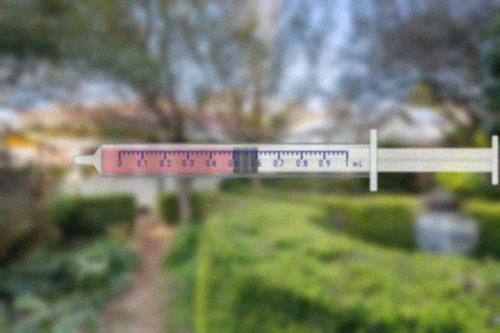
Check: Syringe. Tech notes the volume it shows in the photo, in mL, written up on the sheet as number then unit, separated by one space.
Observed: 0.5 mL
